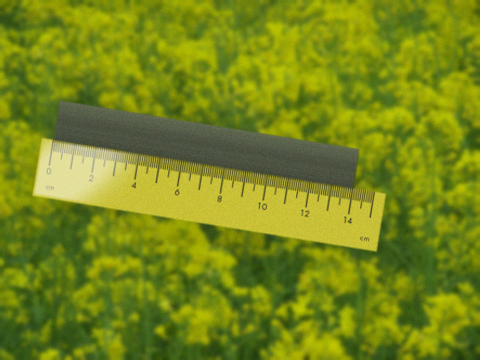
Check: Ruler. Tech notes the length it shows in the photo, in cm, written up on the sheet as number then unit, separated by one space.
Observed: 14 cm
